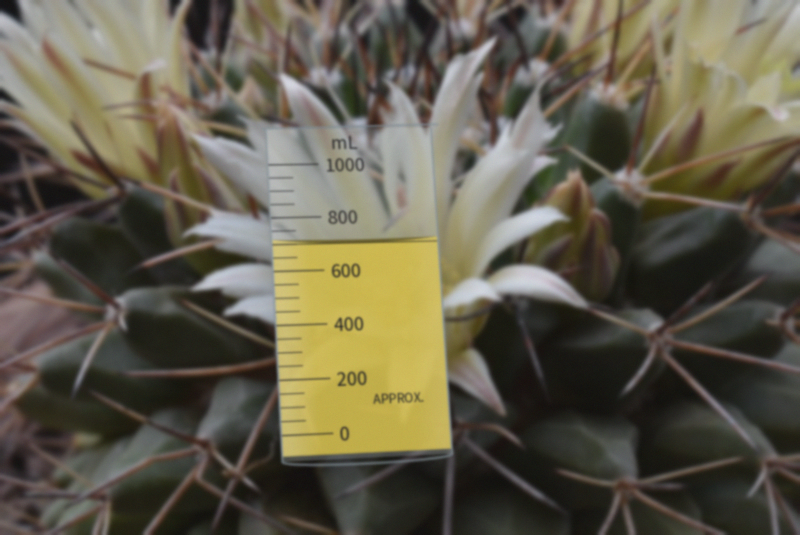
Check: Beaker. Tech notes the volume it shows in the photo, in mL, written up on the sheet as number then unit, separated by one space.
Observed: 700 mL
